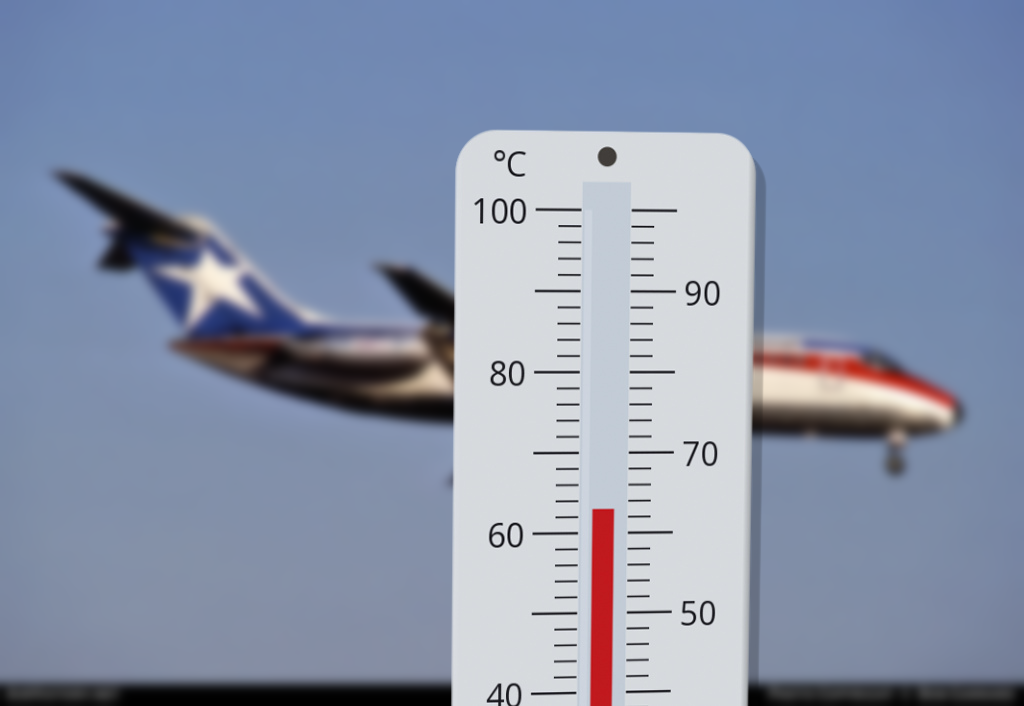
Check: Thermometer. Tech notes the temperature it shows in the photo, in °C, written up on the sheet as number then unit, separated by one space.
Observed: 63 °C
